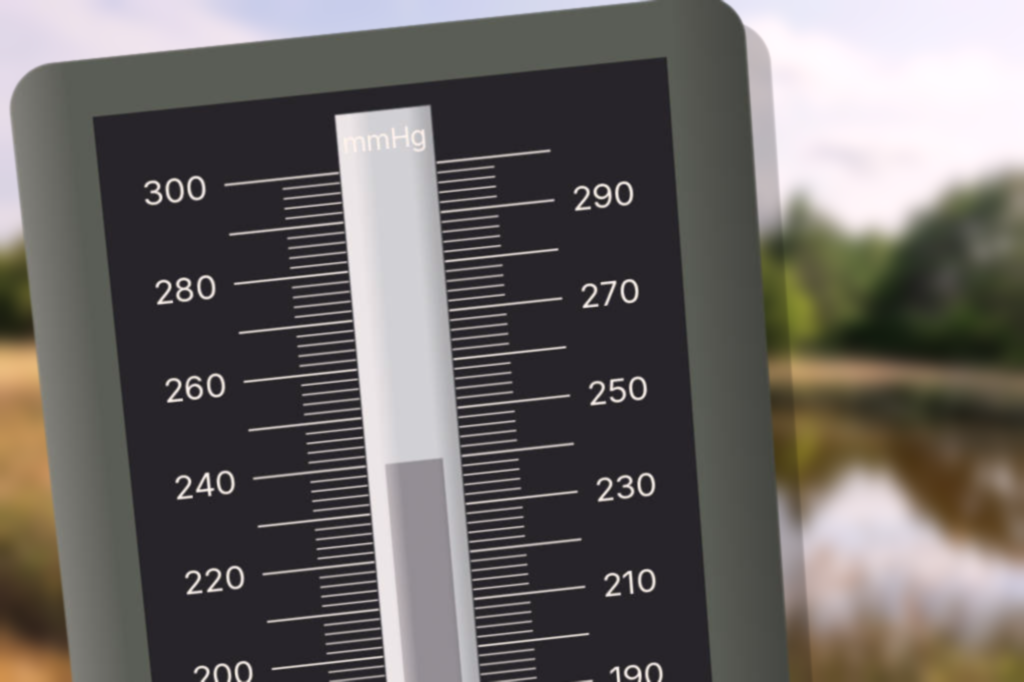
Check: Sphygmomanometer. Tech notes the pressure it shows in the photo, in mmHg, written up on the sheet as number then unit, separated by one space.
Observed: 240 mmHg
